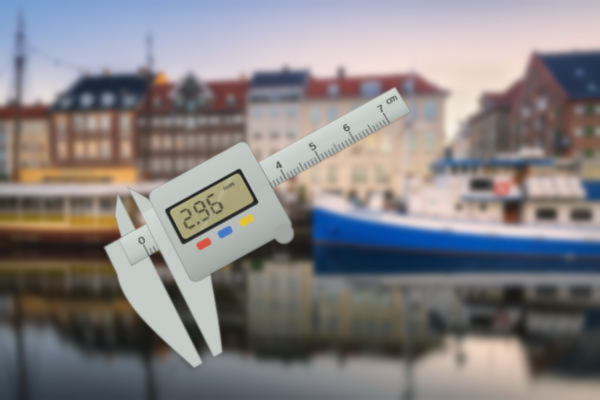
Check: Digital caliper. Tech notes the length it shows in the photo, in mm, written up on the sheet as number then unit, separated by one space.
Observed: 2.96 mm
